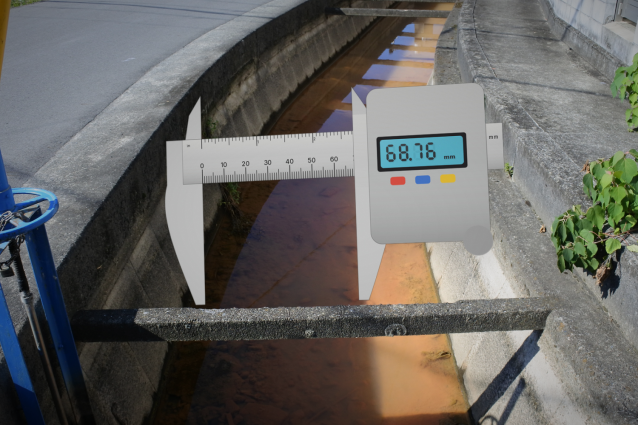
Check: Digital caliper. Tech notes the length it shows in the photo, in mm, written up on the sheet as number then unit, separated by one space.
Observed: 68.76 mm
